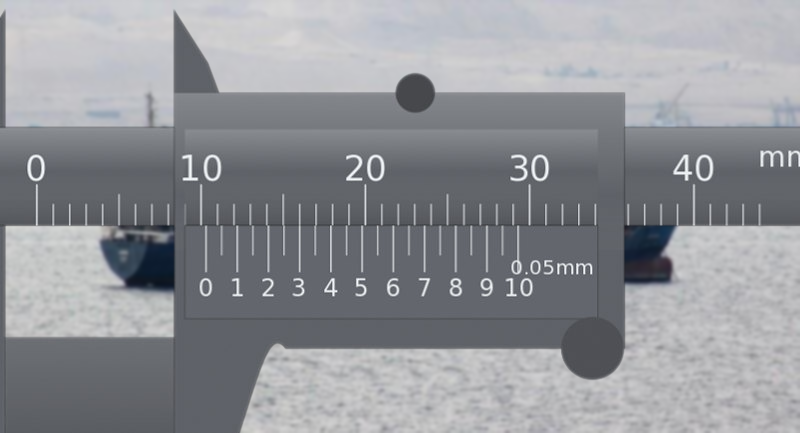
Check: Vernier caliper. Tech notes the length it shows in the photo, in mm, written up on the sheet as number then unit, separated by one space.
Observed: 10.3 mm
